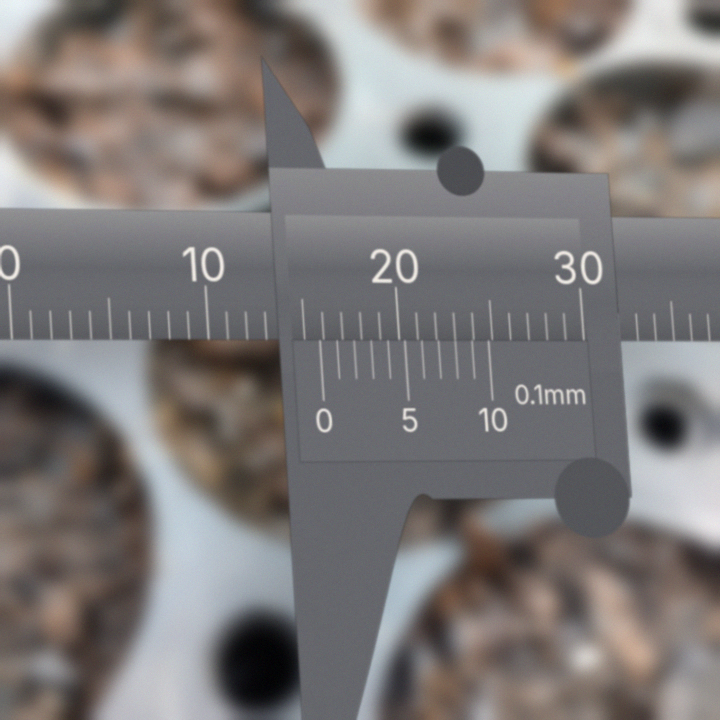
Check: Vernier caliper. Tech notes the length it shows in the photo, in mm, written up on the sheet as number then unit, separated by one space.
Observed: 15.8 mm
